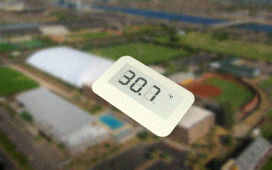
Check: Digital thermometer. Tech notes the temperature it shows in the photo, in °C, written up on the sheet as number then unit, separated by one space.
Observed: 30.7 °C
